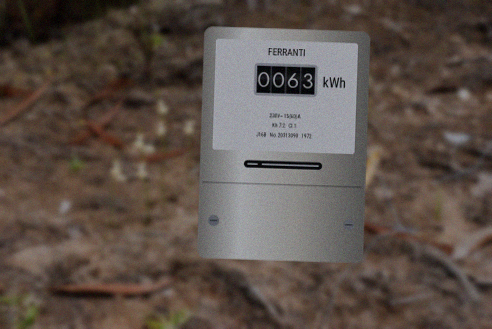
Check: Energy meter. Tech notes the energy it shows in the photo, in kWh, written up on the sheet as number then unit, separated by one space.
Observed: 63 kWh
